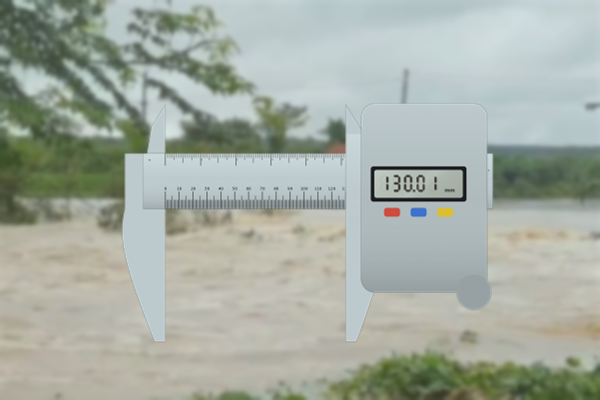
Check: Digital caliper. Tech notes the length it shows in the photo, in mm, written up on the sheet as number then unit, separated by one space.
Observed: 130.01 mm
